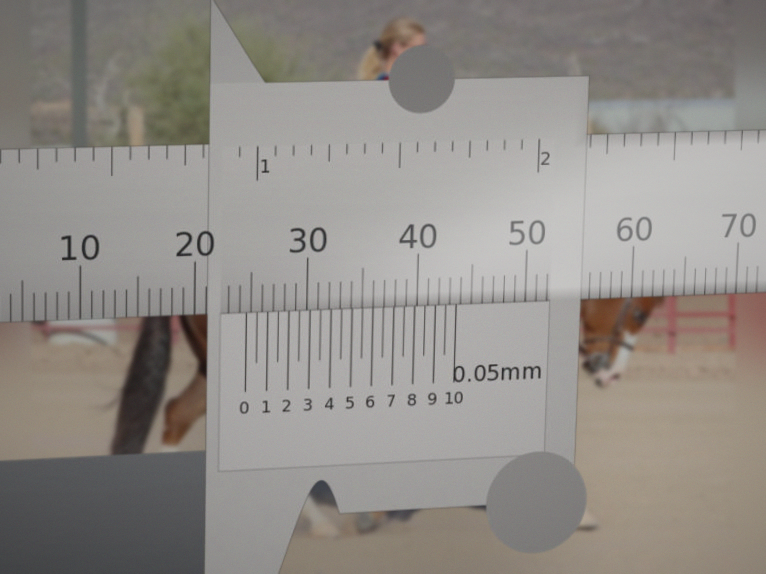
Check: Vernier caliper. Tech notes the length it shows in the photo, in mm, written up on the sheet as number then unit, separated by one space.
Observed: 24.6 mm
